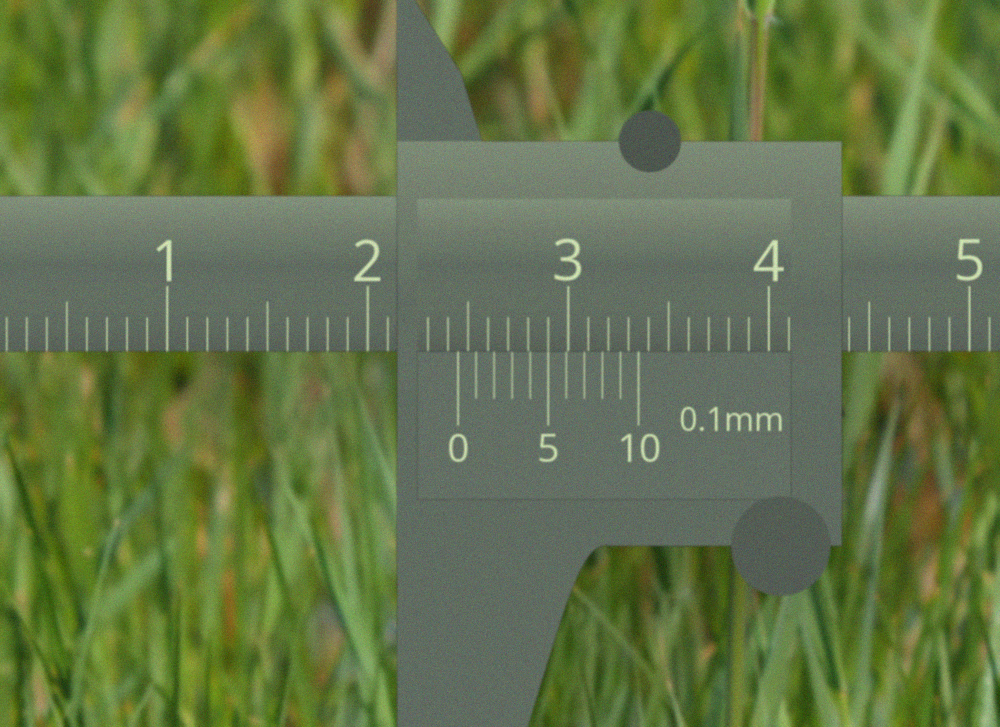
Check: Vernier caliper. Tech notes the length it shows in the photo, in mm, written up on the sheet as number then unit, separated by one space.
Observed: 24.5 mm
